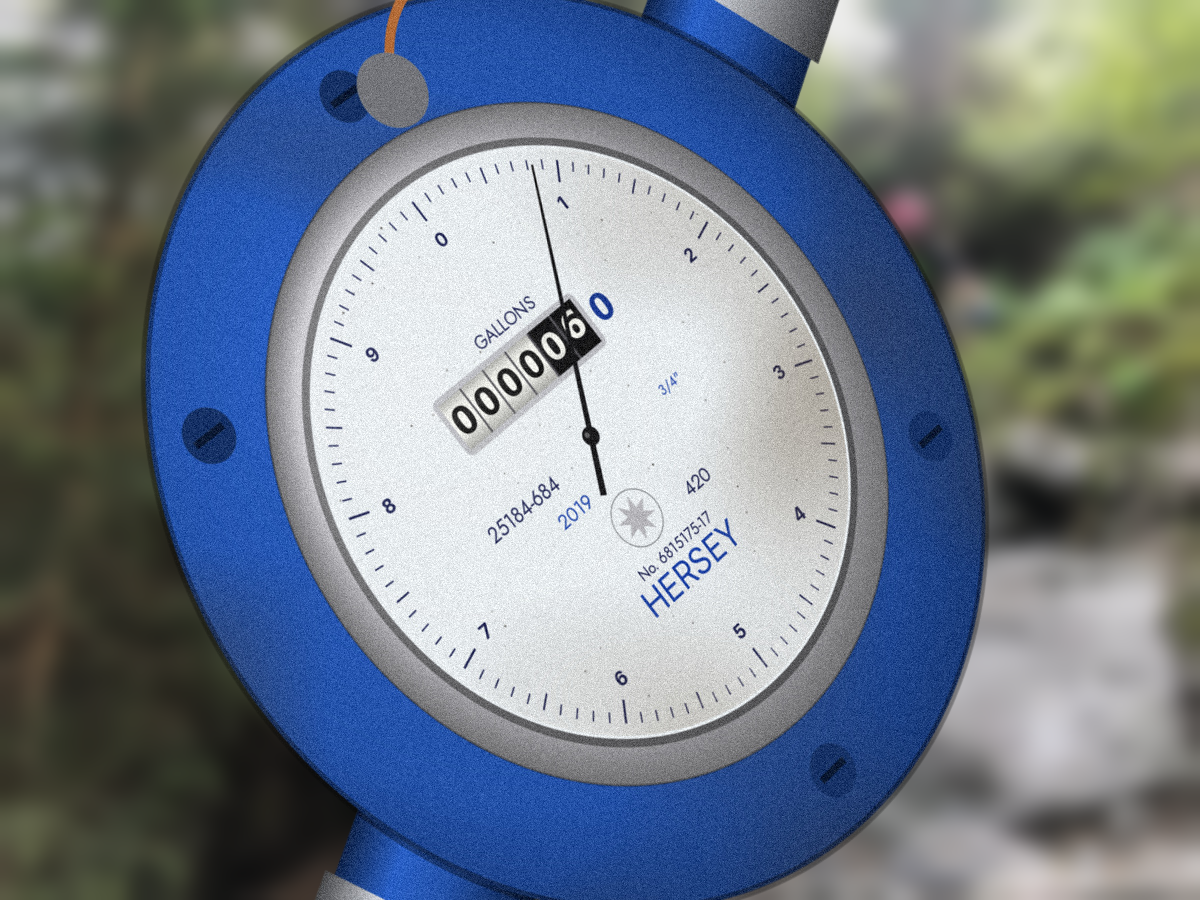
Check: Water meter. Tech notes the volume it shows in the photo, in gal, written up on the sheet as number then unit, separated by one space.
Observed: 60.8 gal
